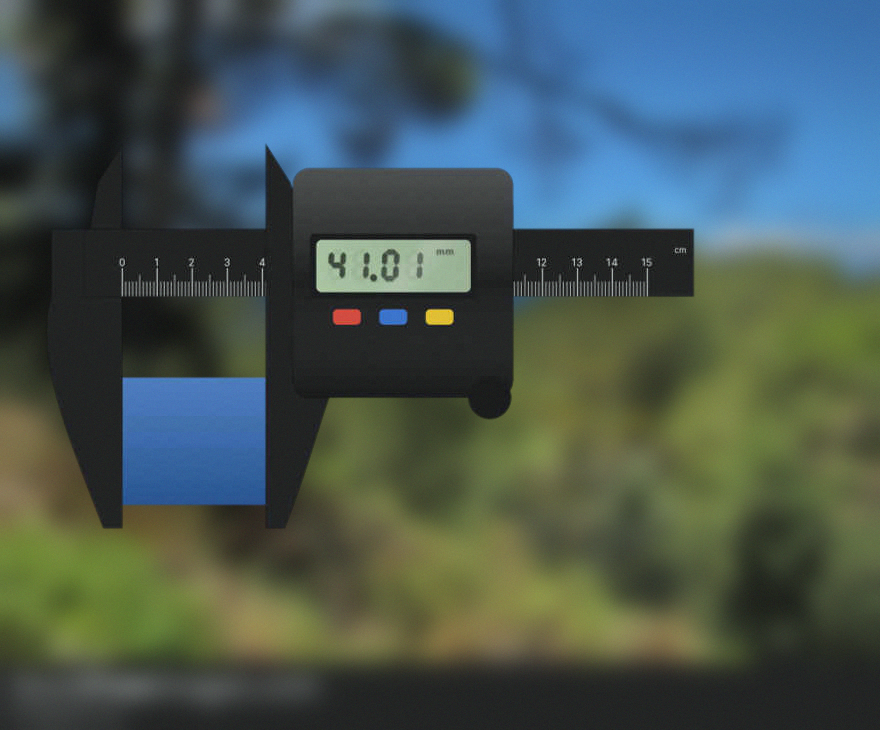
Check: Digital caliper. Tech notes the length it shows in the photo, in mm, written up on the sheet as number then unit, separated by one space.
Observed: 41.01 mm
